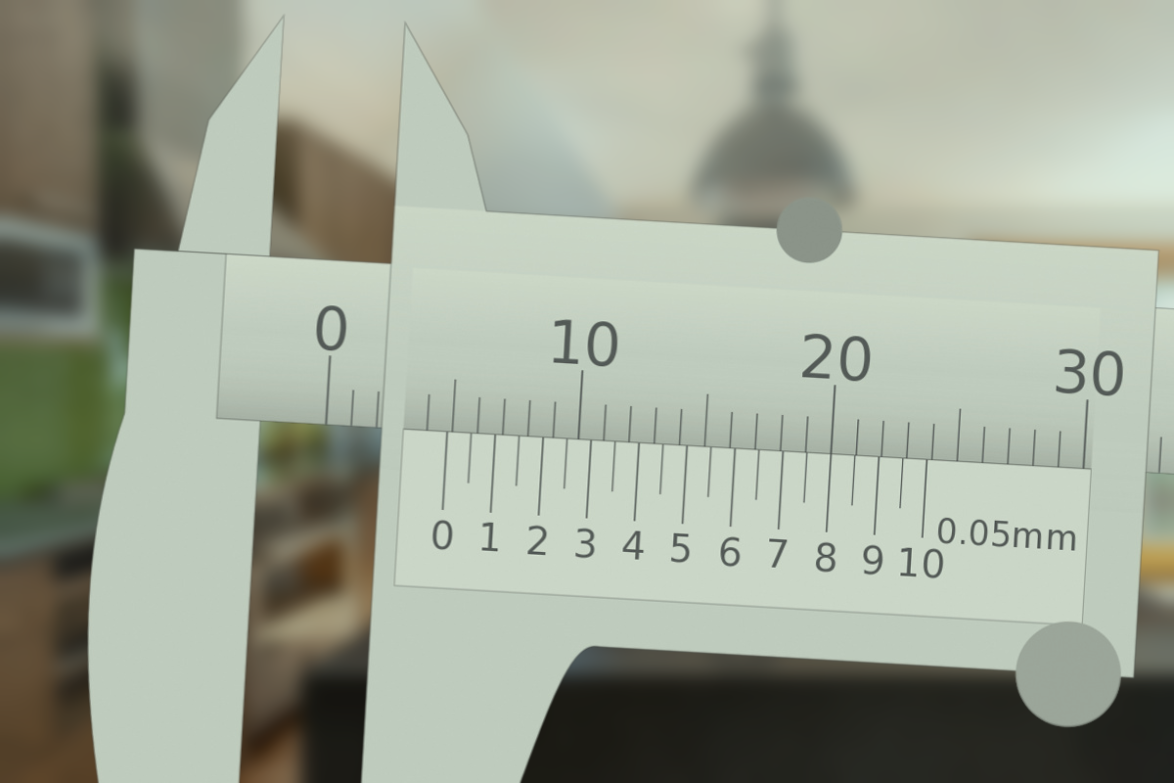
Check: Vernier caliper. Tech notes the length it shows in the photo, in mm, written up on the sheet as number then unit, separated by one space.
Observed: 4.80 mm
